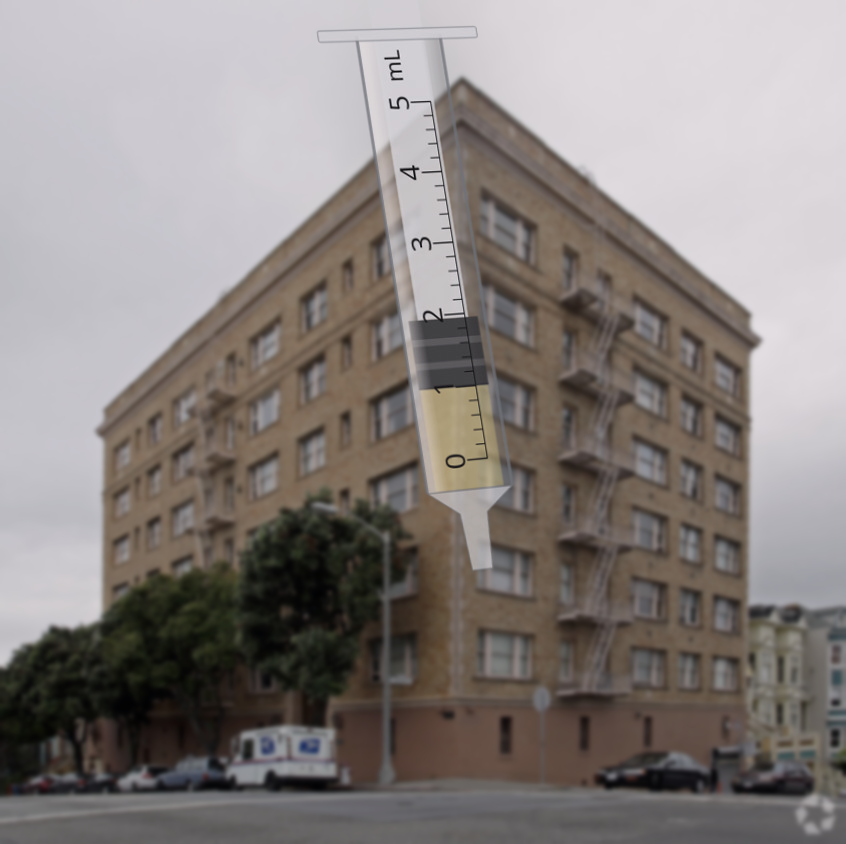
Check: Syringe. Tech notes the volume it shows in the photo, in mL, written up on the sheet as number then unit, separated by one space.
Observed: 1 mL
